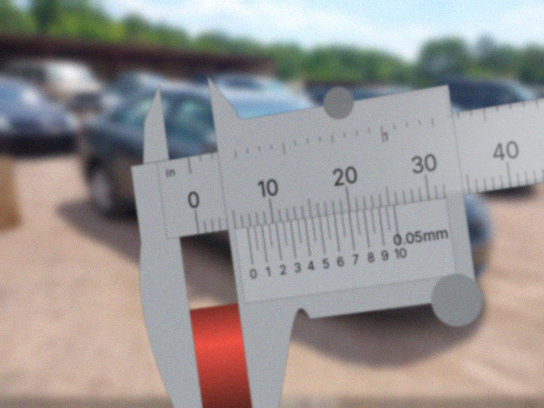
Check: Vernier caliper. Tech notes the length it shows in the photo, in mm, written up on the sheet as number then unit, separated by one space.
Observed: 6.6 mm
